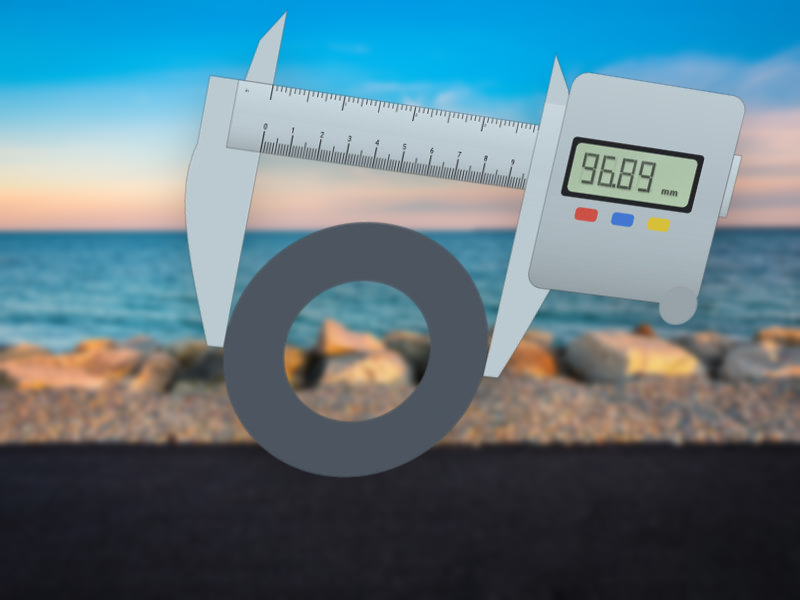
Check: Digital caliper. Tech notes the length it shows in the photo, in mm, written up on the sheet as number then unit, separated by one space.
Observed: 96.89 mm
